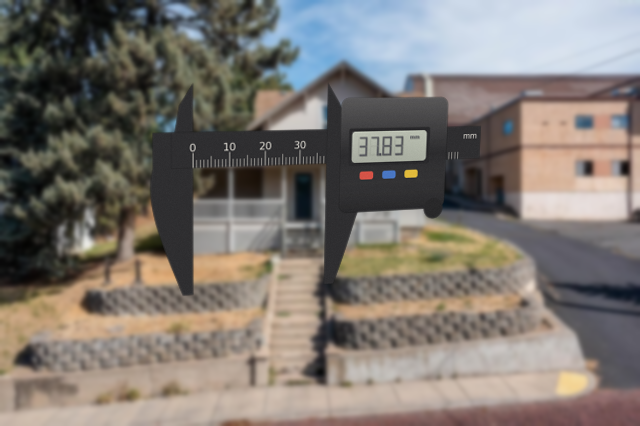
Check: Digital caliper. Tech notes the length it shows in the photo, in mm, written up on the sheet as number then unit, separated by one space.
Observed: 37.83 mm
